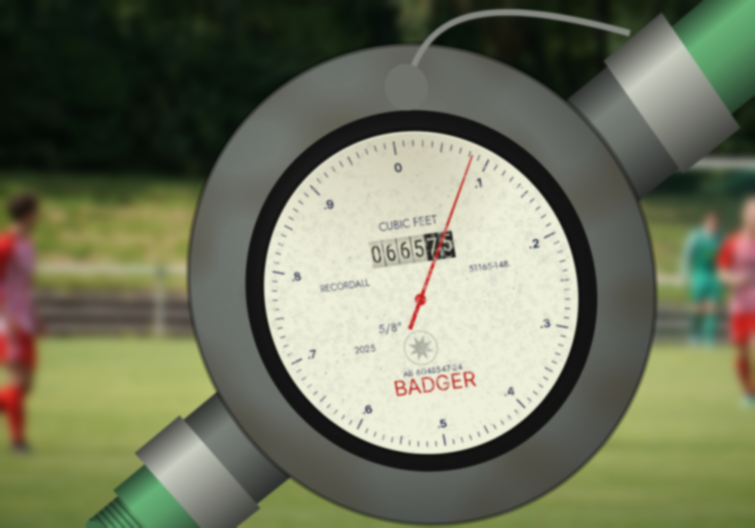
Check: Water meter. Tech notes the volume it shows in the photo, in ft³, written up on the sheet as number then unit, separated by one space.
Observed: 66575.08 ft³
